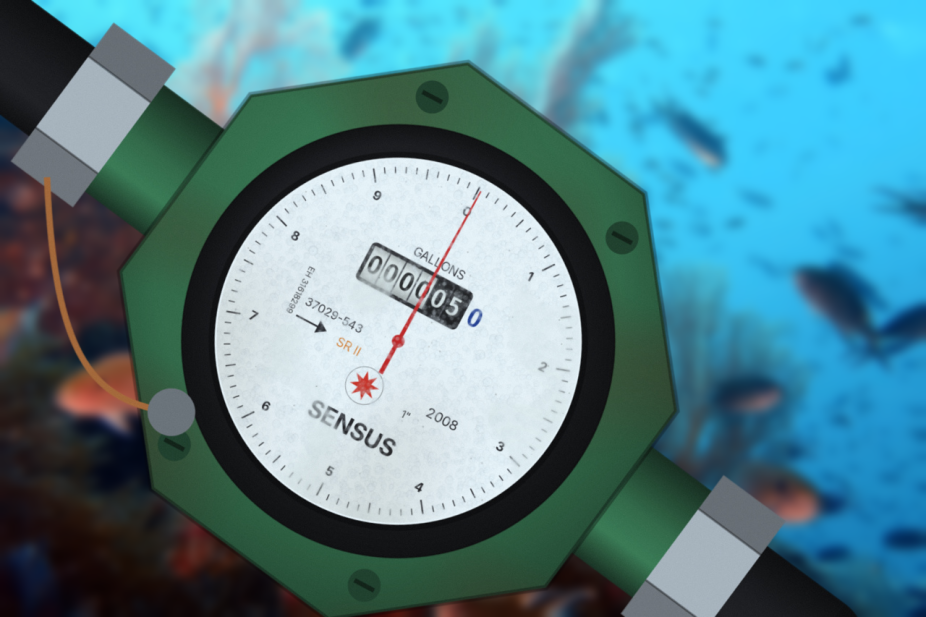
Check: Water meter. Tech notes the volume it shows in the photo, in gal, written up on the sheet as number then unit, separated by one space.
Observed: 50.0 gal
